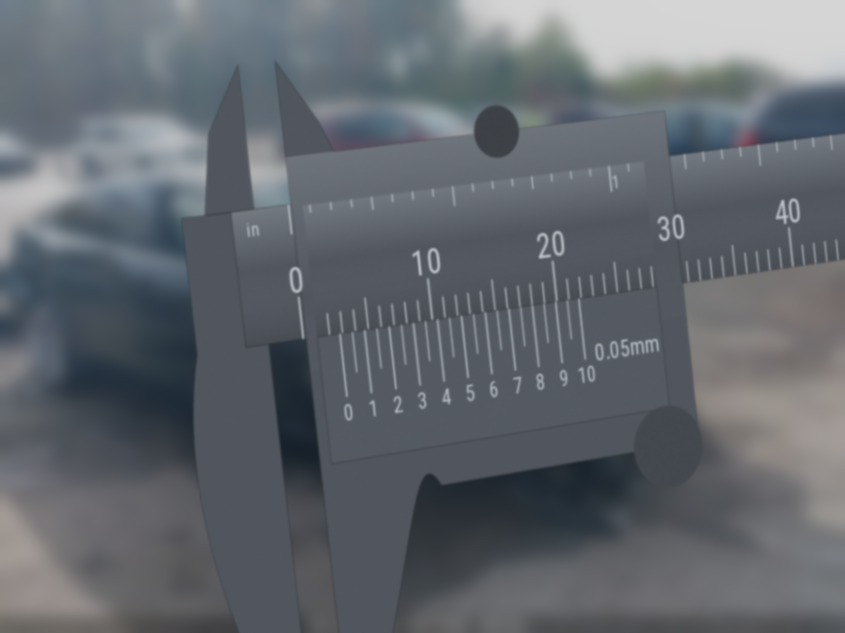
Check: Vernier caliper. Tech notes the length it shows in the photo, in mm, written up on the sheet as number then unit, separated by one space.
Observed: 2.8 mm
